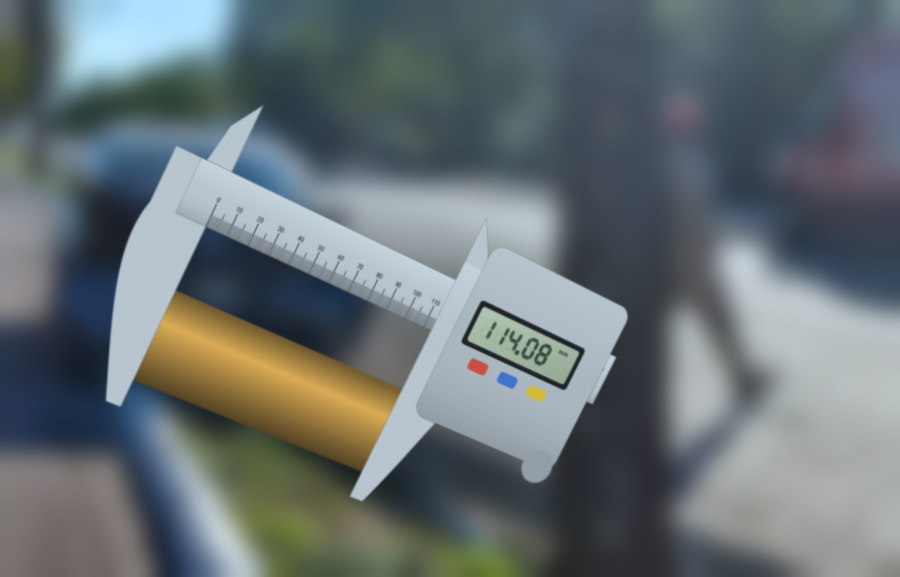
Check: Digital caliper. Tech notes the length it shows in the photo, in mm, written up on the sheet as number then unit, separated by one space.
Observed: 114.08 mm
